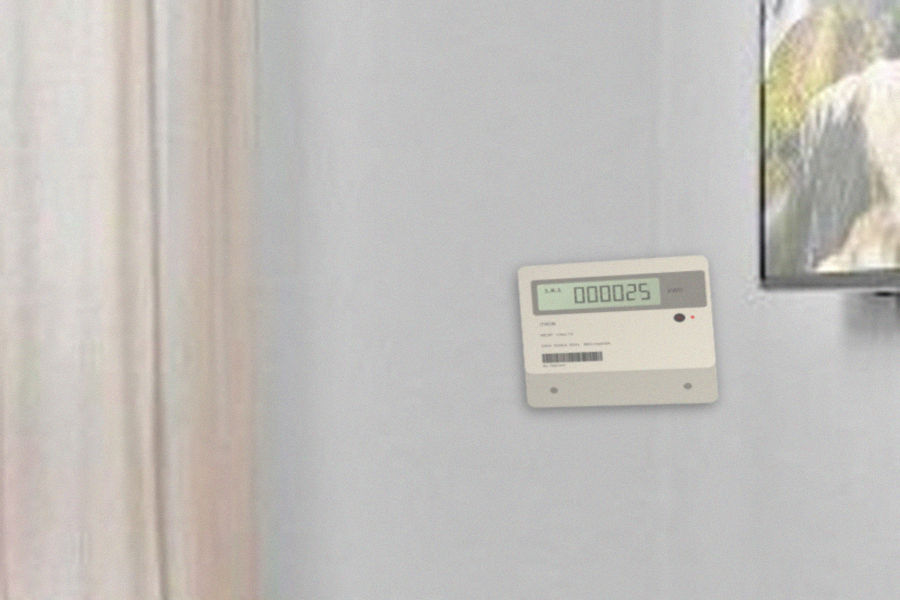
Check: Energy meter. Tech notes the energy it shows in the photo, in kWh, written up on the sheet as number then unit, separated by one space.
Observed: 25 kWh
